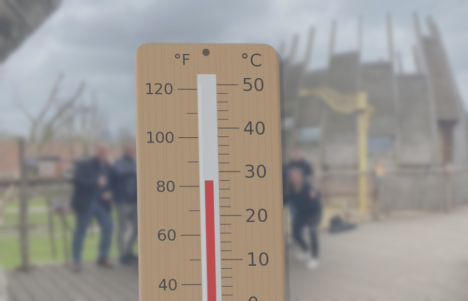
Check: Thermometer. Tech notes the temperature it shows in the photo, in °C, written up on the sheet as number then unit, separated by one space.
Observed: 28 °C
